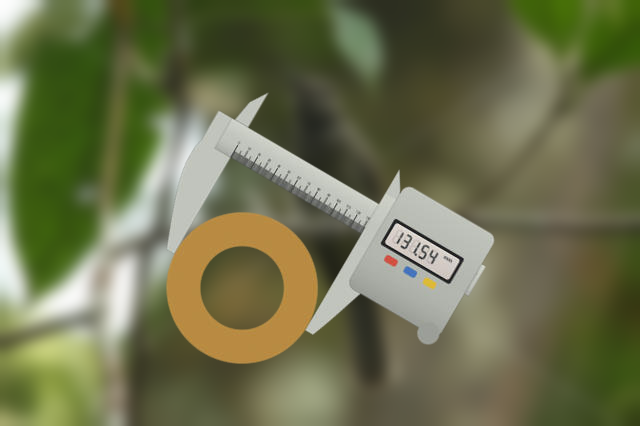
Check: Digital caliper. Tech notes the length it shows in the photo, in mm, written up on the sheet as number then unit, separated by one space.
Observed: 131.54 mm
